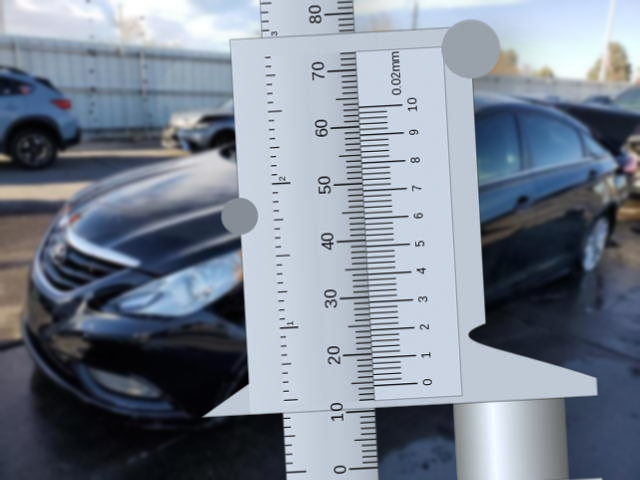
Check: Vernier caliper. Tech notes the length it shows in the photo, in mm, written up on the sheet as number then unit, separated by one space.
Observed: 14.4 mm
